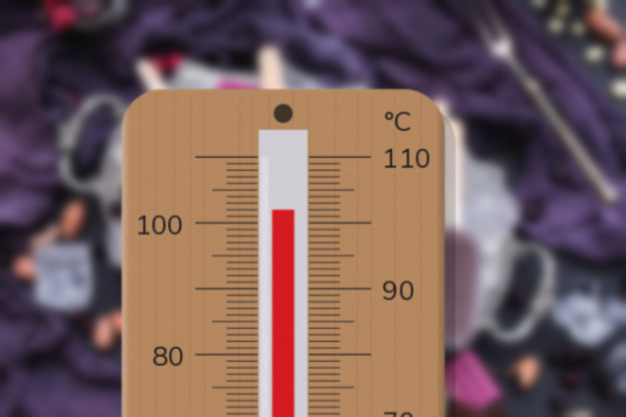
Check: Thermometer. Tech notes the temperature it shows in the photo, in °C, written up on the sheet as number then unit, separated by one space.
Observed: 102 °C
